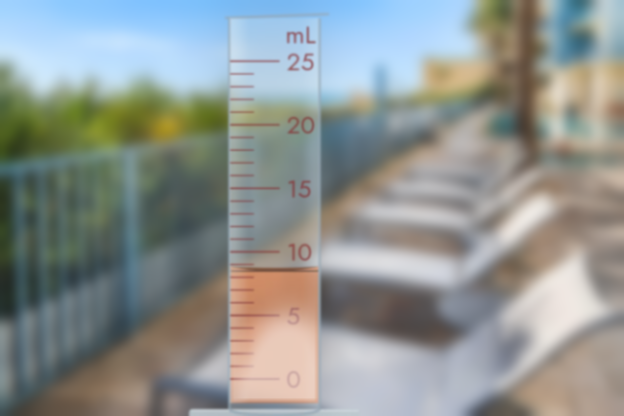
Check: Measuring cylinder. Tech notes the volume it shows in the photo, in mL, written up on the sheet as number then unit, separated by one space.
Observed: 8.5 mL
